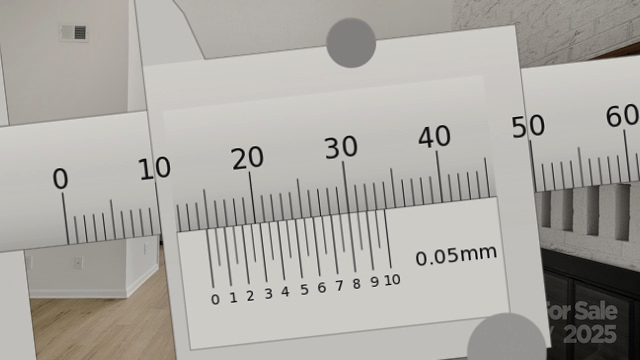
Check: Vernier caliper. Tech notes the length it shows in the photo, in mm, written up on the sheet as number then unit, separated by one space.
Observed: 14.8 mm
